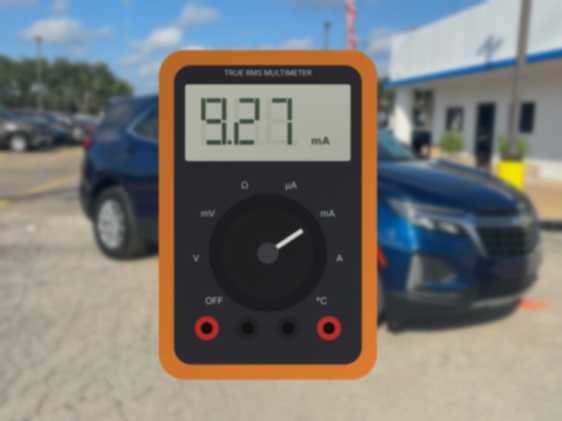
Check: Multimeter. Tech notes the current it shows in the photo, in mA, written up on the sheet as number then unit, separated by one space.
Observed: 9.27 mA
